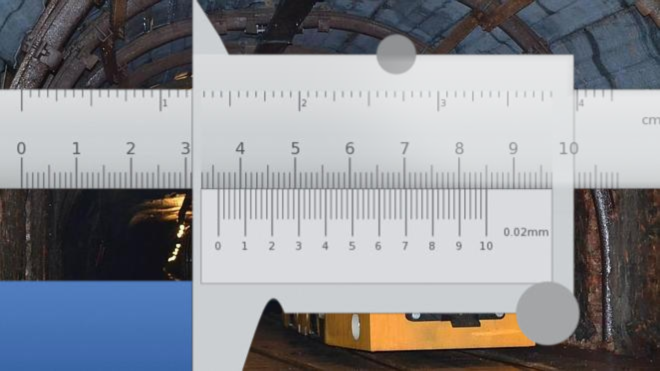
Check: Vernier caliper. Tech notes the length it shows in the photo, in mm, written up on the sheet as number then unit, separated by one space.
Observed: 36.0 mm
